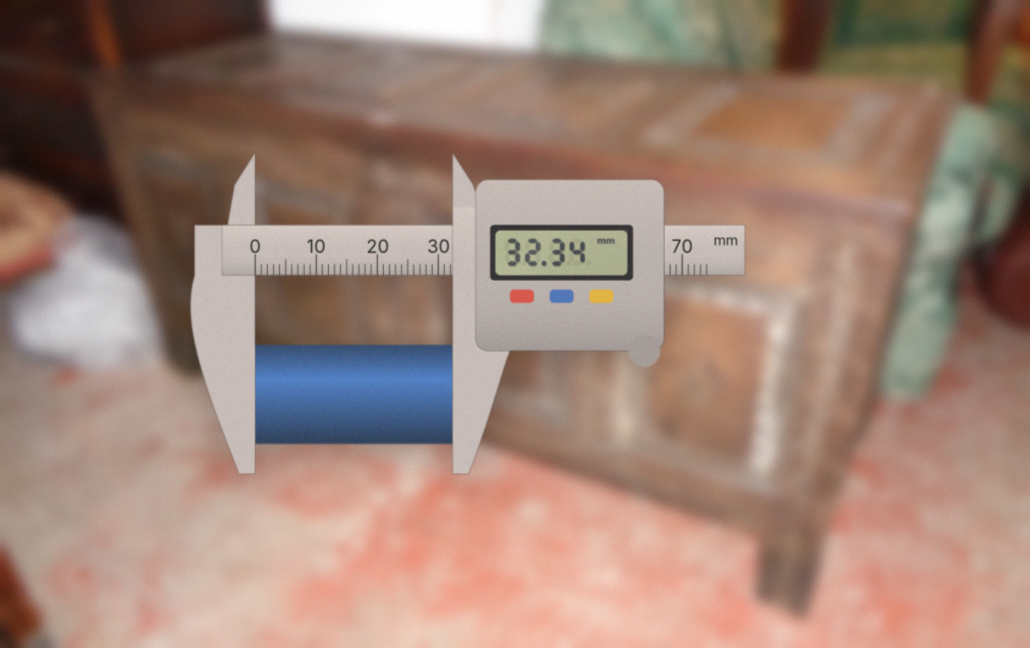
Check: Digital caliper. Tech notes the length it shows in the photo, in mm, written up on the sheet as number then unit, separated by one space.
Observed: 32.34 mm
